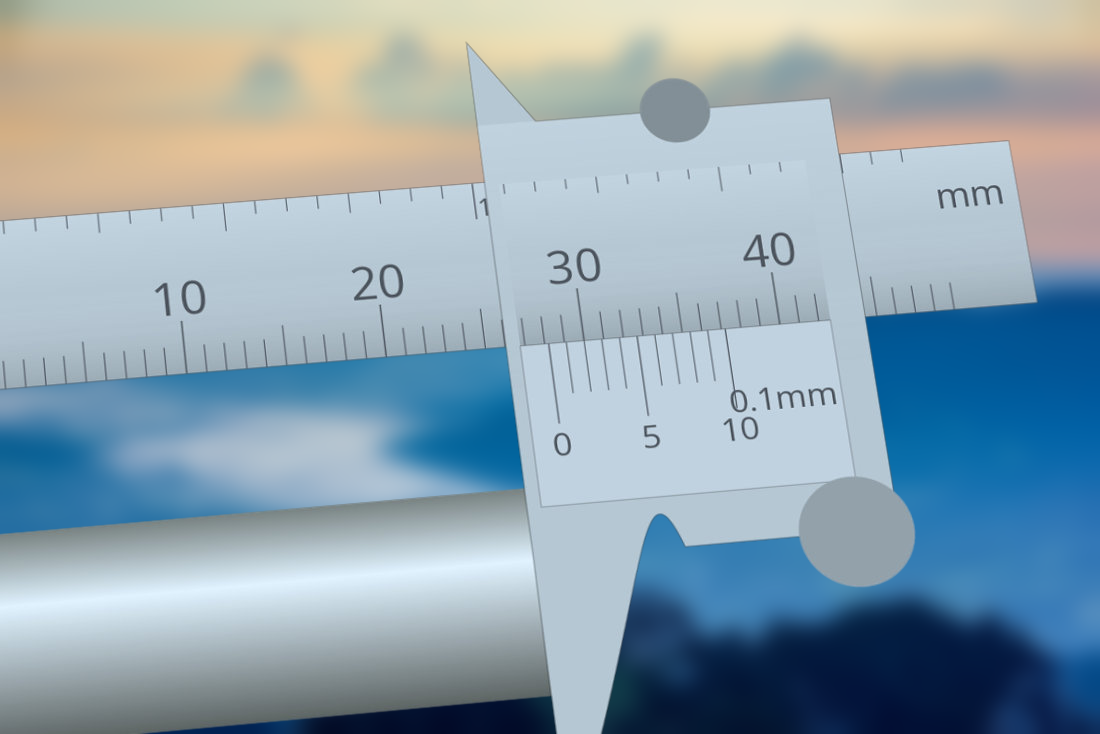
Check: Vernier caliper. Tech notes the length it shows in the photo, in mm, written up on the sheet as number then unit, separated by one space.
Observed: 28.2 mm
